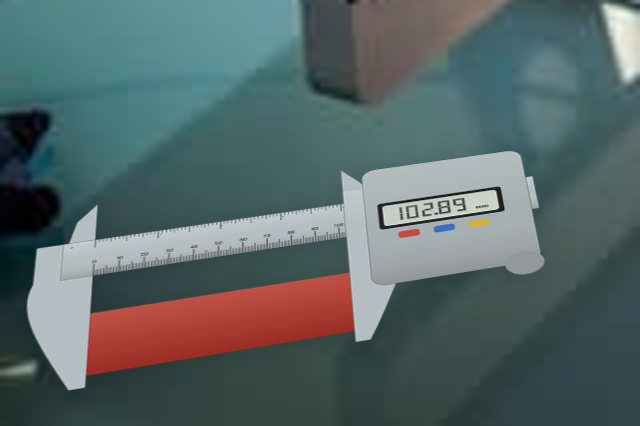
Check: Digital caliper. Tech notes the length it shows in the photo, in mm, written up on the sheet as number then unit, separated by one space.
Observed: 102.89 mm
